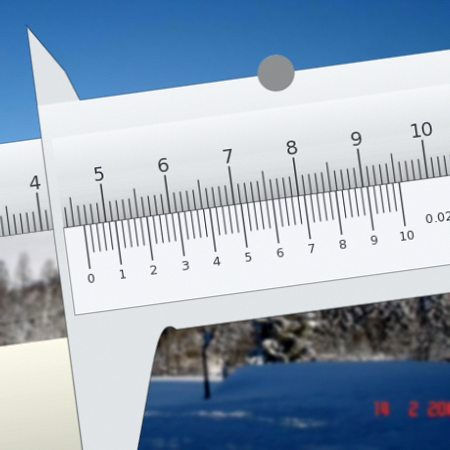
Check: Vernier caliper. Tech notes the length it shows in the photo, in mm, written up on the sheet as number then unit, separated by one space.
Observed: 46.6 mm
